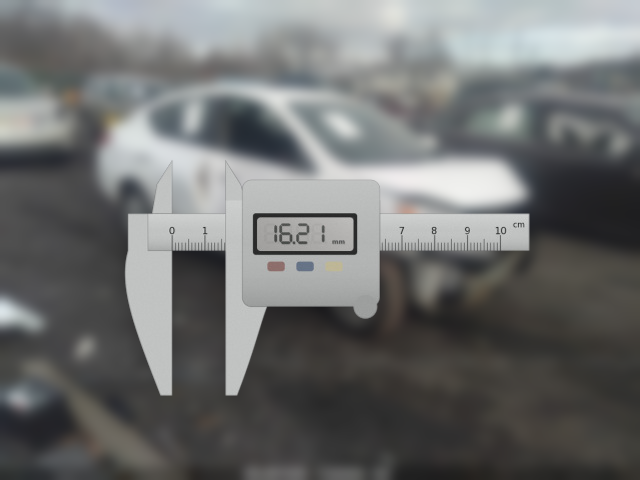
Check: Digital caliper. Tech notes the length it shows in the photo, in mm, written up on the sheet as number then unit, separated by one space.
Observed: 16.21 mm
